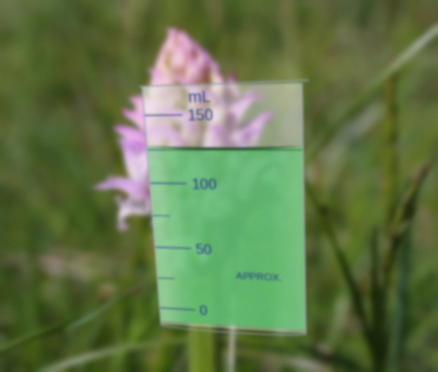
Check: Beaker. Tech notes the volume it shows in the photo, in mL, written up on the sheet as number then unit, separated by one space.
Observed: 125 mL
